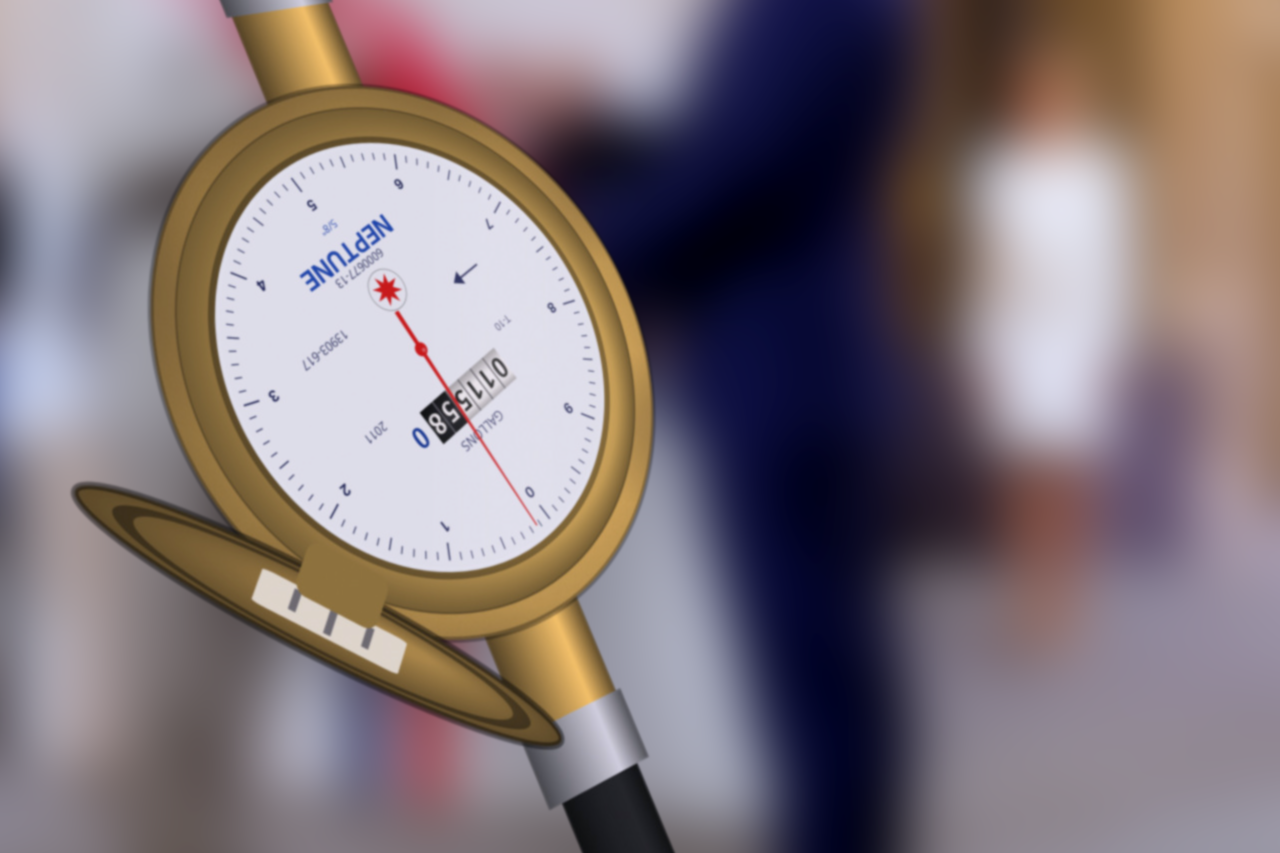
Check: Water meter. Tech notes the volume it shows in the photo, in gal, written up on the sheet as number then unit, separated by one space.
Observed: 115580.1 gal
